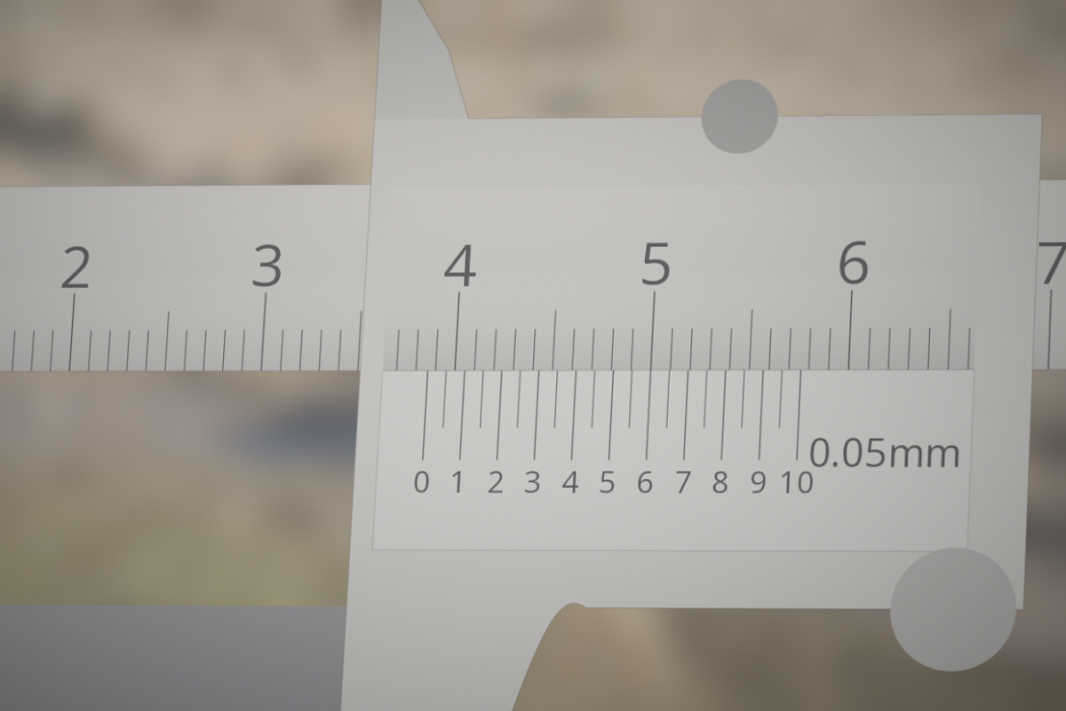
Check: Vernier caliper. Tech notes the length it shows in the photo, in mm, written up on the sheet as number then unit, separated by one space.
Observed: 38.6 mm
